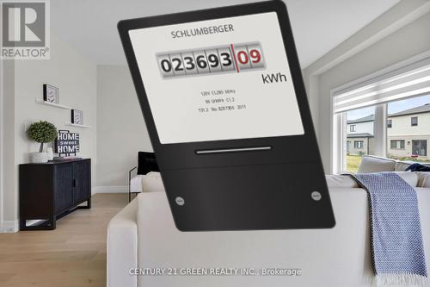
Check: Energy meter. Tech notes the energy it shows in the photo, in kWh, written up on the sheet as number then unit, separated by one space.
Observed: 23693.09 kWh
